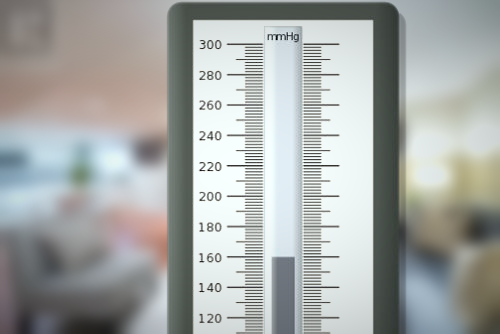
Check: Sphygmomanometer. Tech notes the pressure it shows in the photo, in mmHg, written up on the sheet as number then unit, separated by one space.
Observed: 160 mmHg
